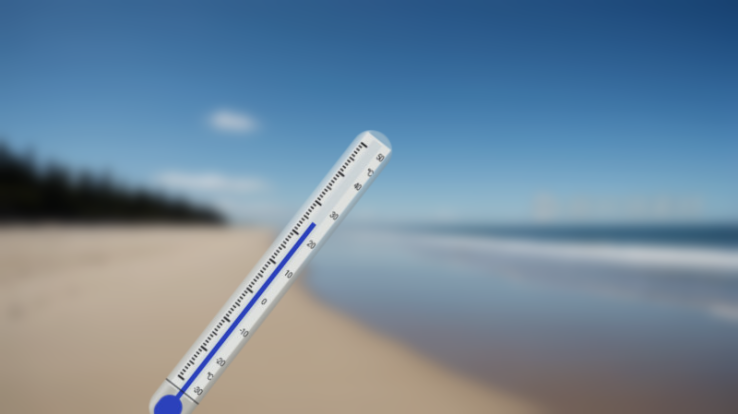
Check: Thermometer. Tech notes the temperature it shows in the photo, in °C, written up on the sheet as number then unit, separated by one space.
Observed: 25 °C
